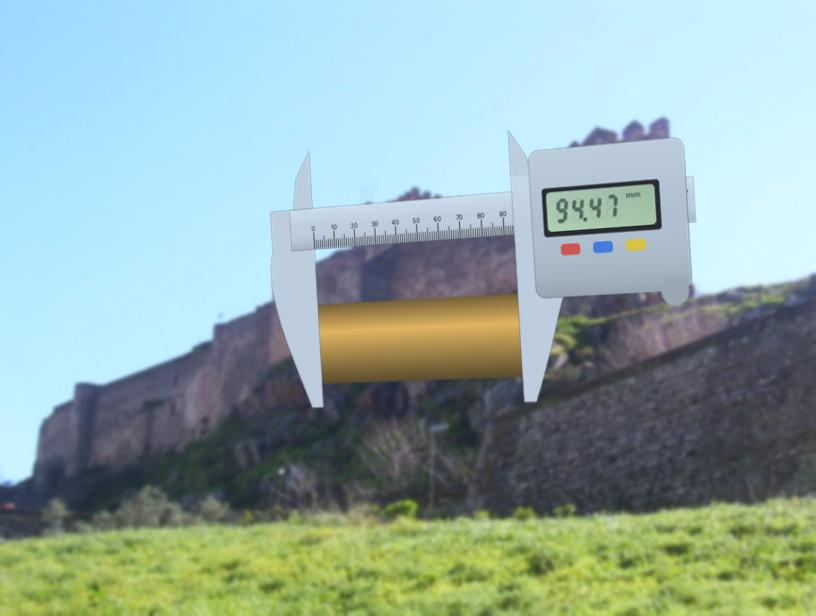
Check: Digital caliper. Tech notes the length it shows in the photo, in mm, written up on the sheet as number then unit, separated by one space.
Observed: 94.47 mm
